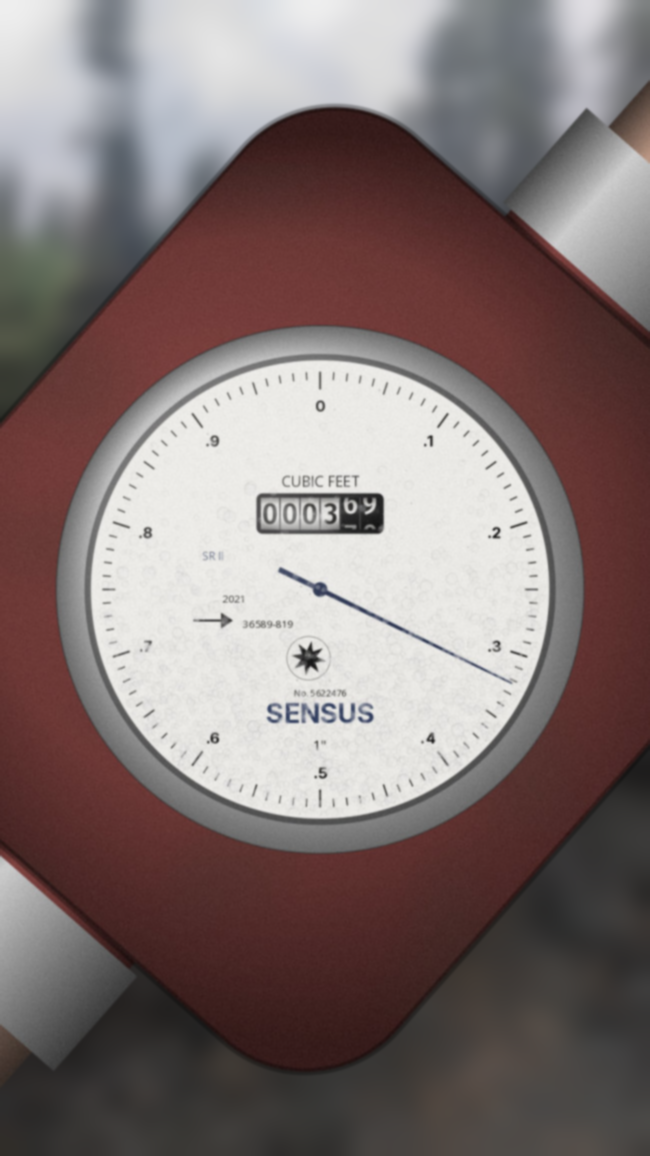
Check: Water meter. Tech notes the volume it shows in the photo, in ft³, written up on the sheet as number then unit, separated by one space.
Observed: 369.32 ft³
